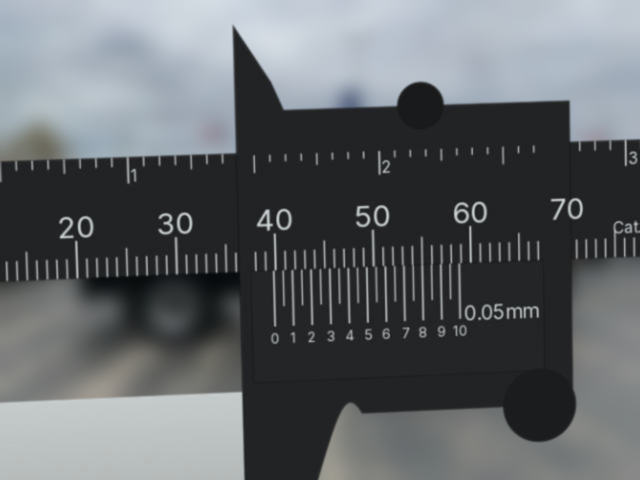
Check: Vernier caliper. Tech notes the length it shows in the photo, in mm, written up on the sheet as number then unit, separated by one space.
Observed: 39.8 mm
